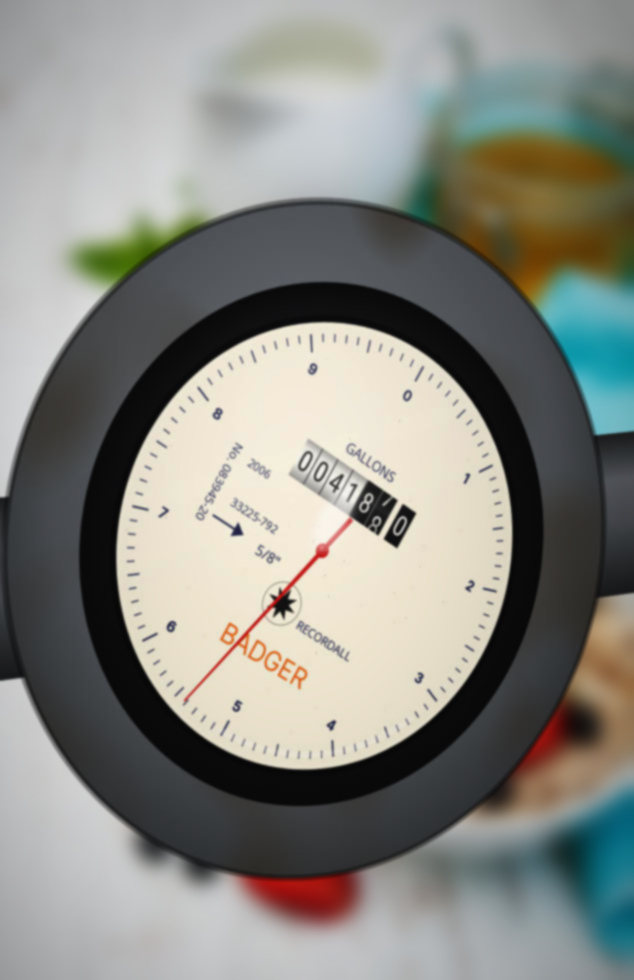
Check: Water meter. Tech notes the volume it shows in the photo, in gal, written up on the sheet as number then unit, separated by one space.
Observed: 41875.4 gal
